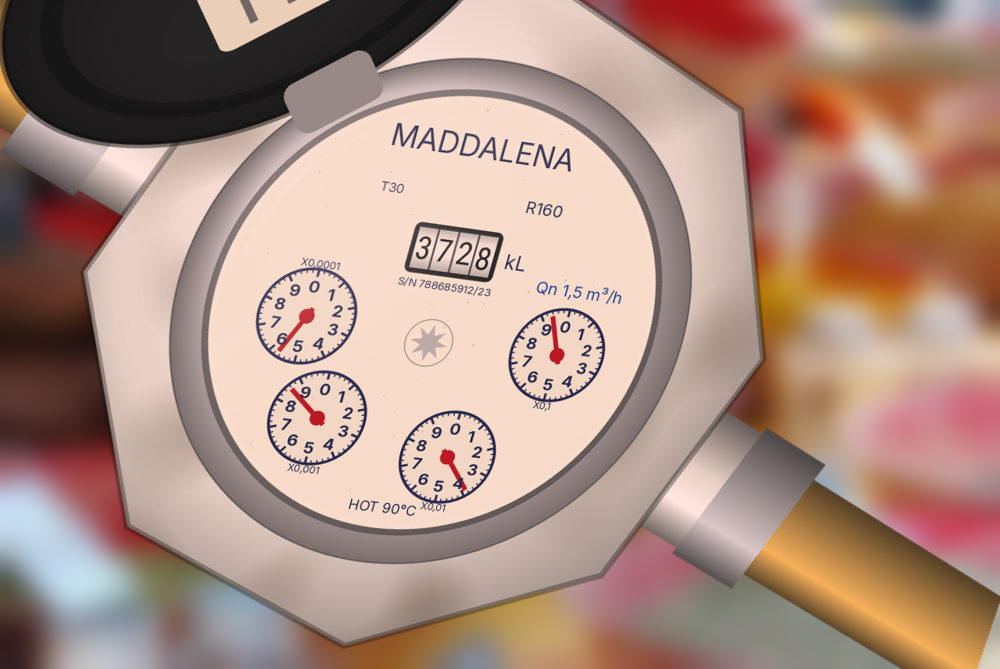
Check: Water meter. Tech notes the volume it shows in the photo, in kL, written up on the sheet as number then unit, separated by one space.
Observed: 3727.9385 kL
